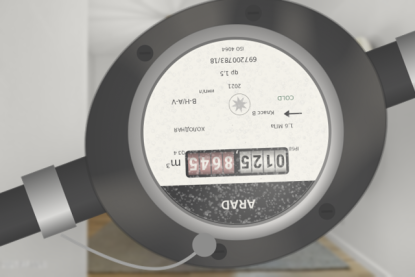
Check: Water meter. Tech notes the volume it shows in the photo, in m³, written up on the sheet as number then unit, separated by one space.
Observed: 125.8645 m³
